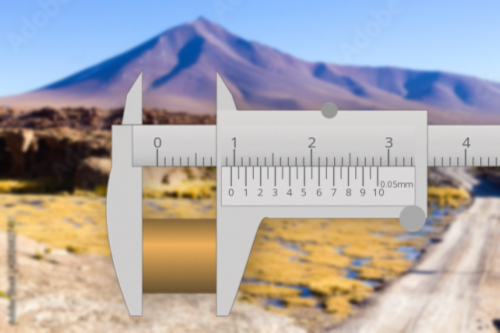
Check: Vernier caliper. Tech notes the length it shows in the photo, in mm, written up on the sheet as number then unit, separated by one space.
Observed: 9.6 mm
